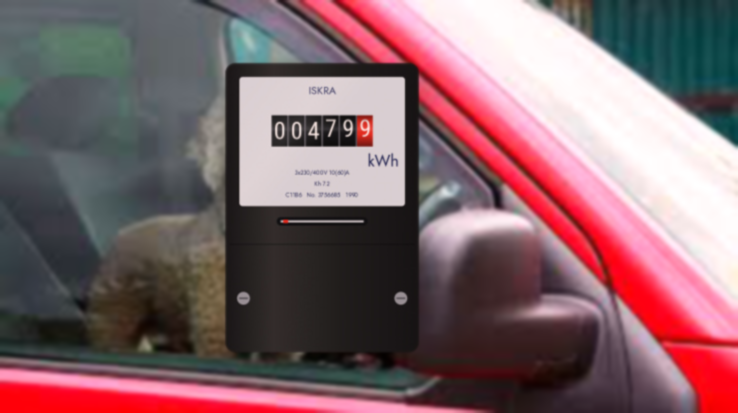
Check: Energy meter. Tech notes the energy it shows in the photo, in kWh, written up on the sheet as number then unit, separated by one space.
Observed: 479.9 kWh
